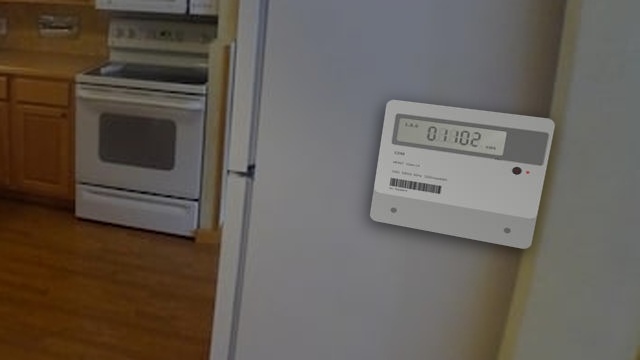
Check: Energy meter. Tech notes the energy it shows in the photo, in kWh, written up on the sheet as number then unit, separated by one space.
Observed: 1102 kWh
